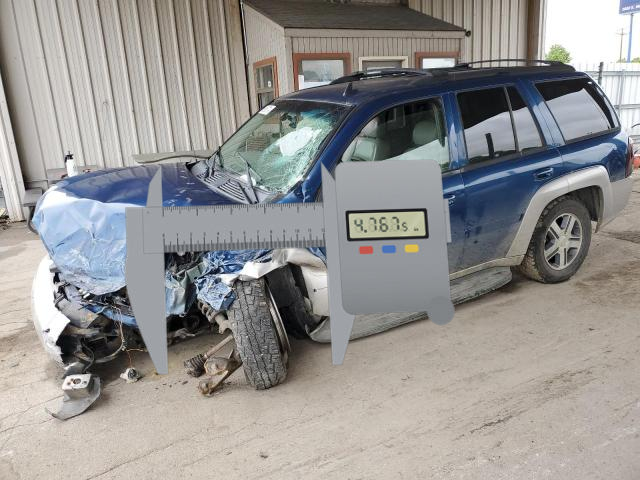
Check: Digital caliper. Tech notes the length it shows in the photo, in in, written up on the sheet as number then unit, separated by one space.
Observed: 4.7675 in
